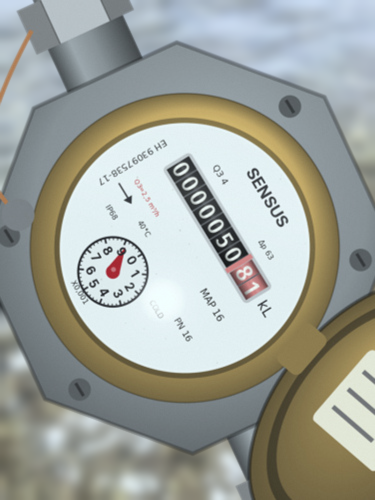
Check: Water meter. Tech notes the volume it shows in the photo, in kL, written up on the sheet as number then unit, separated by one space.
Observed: 50.809 kL
